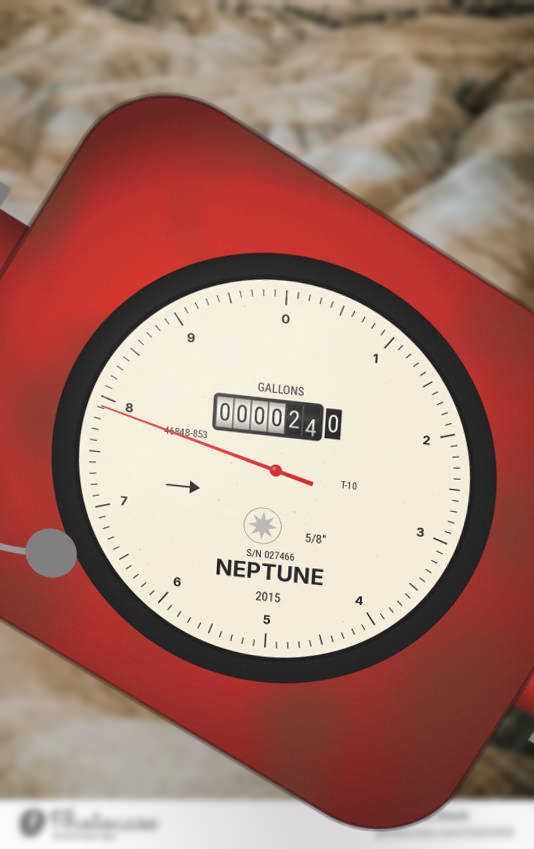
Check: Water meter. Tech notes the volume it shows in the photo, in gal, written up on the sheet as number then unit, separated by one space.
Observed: 237.9 gal
